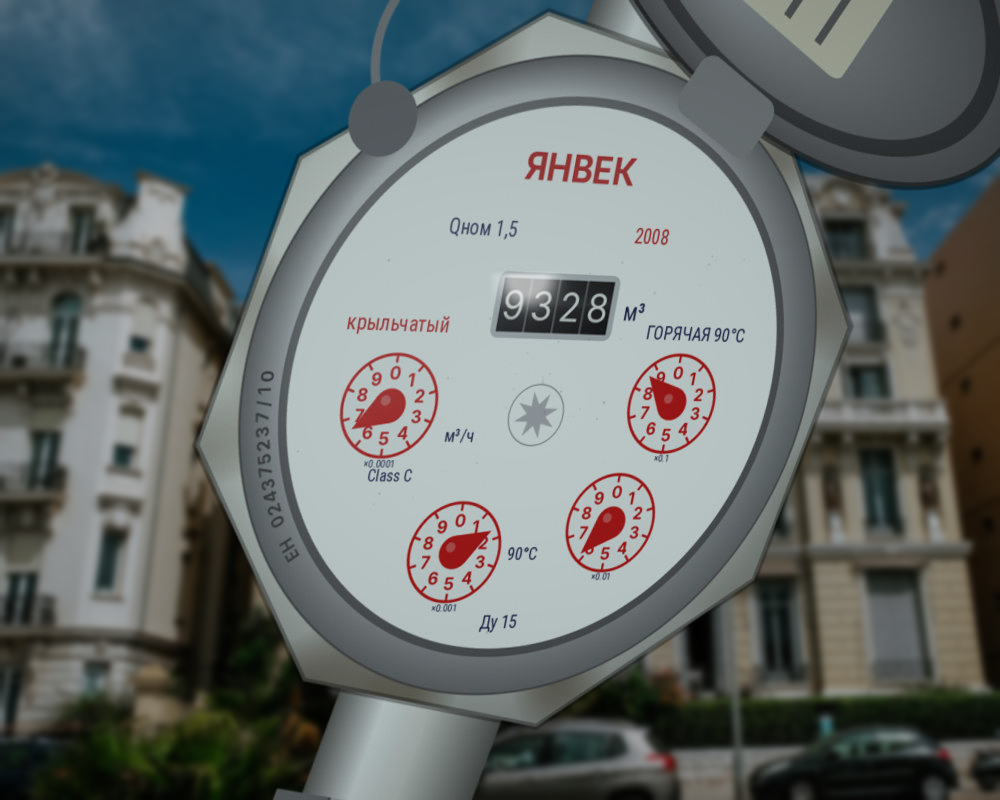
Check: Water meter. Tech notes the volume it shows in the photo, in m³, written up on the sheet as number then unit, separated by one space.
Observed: 9328.8616 m³
